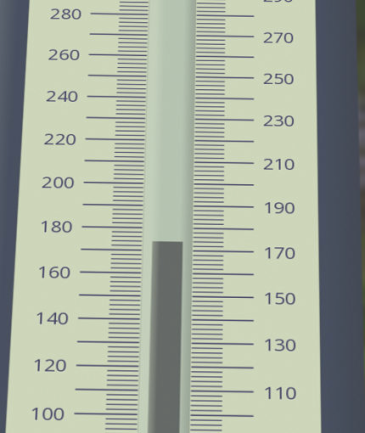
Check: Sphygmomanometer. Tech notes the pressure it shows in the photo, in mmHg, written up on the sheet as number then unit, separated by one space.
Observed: 174 mmHg
